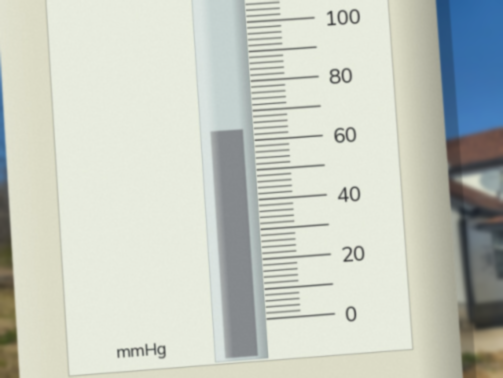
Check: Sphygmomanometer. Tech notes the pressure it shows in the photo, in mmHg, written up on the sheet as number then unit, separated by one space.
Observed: 64 mmHg
